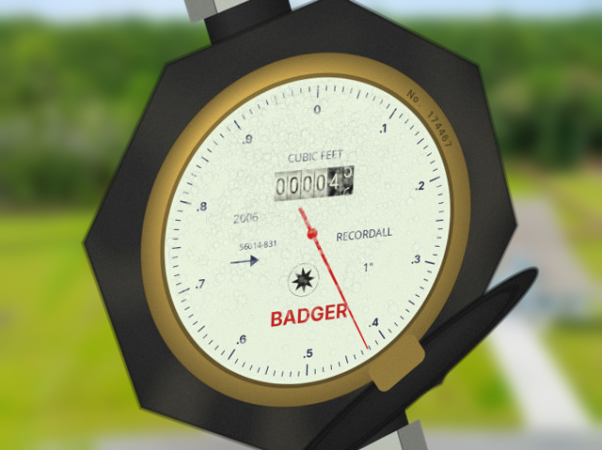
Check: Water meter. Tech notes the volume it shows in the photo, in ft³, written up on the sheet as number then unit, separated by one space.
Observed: 45.42 ft³
